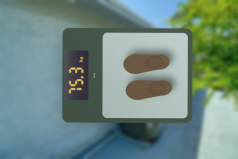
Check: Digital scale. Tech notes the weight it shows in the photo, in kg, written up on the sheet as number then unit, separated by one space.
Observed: 75.3 kg
